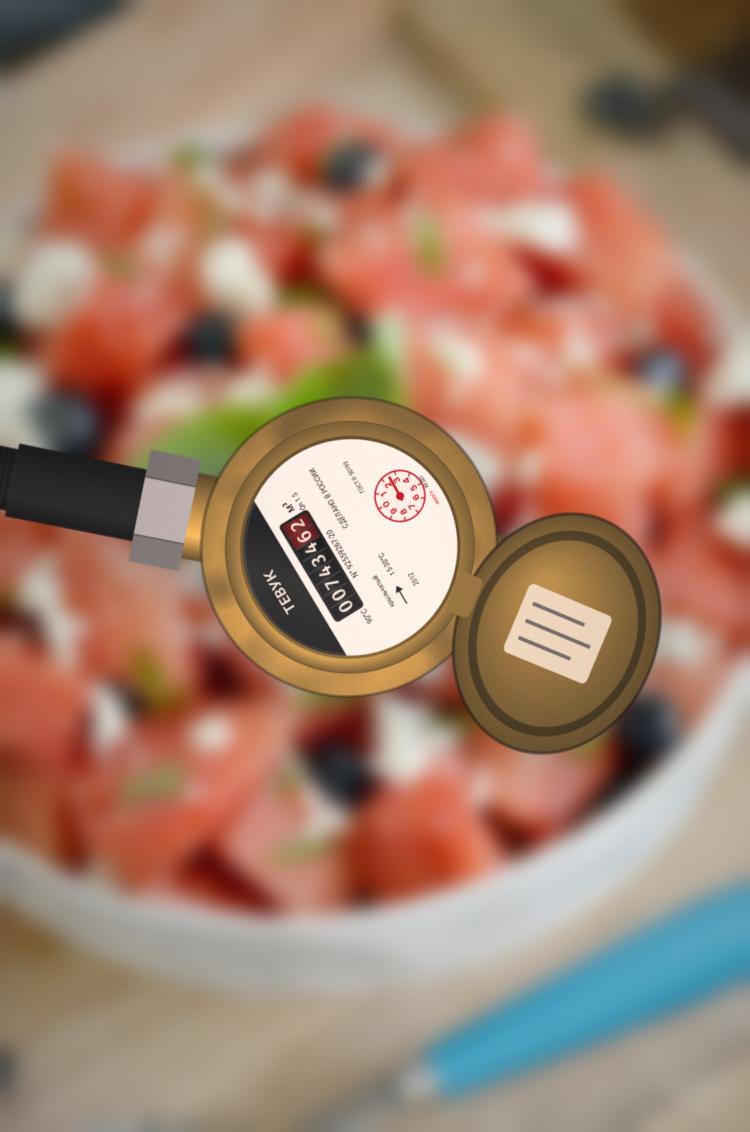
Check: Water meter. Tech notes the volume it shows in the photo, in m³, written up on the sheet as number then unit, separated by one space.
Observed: 7434.622 m³
